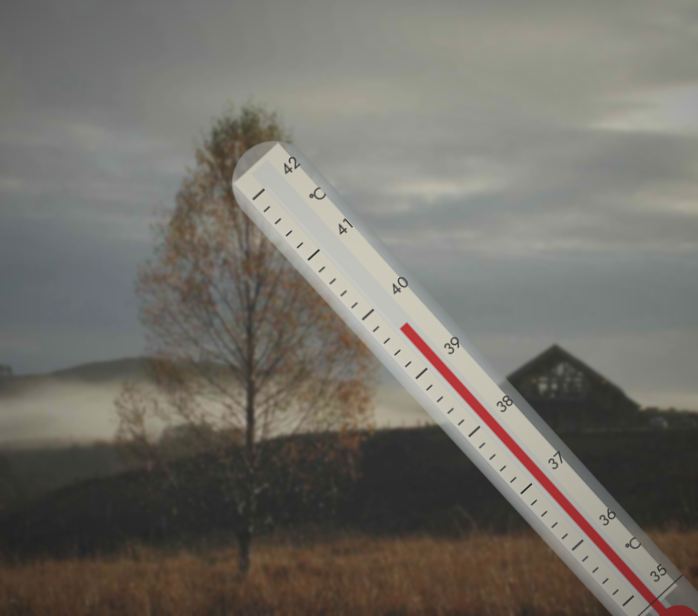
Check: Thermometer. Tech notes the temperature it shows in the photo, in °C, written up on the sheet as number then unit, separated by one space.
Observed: 39.6 °C
